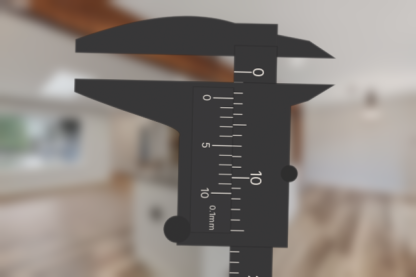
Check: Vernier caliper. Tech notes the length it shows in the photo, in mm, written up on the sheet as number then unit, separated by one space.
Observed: 2.5 mm
